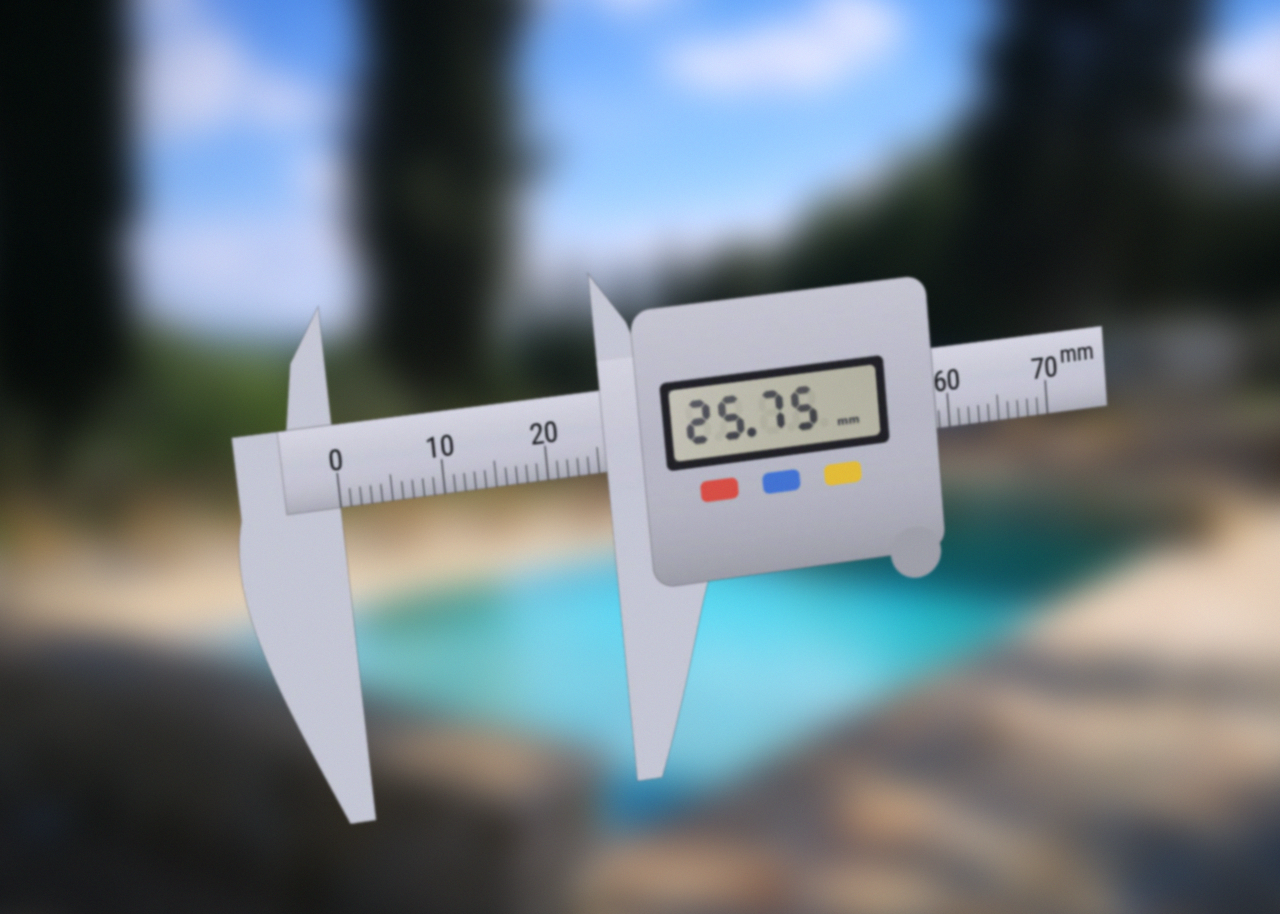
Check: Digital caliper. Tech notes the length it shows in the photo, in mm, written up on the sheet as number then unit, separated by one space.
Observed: 25.75 mm
